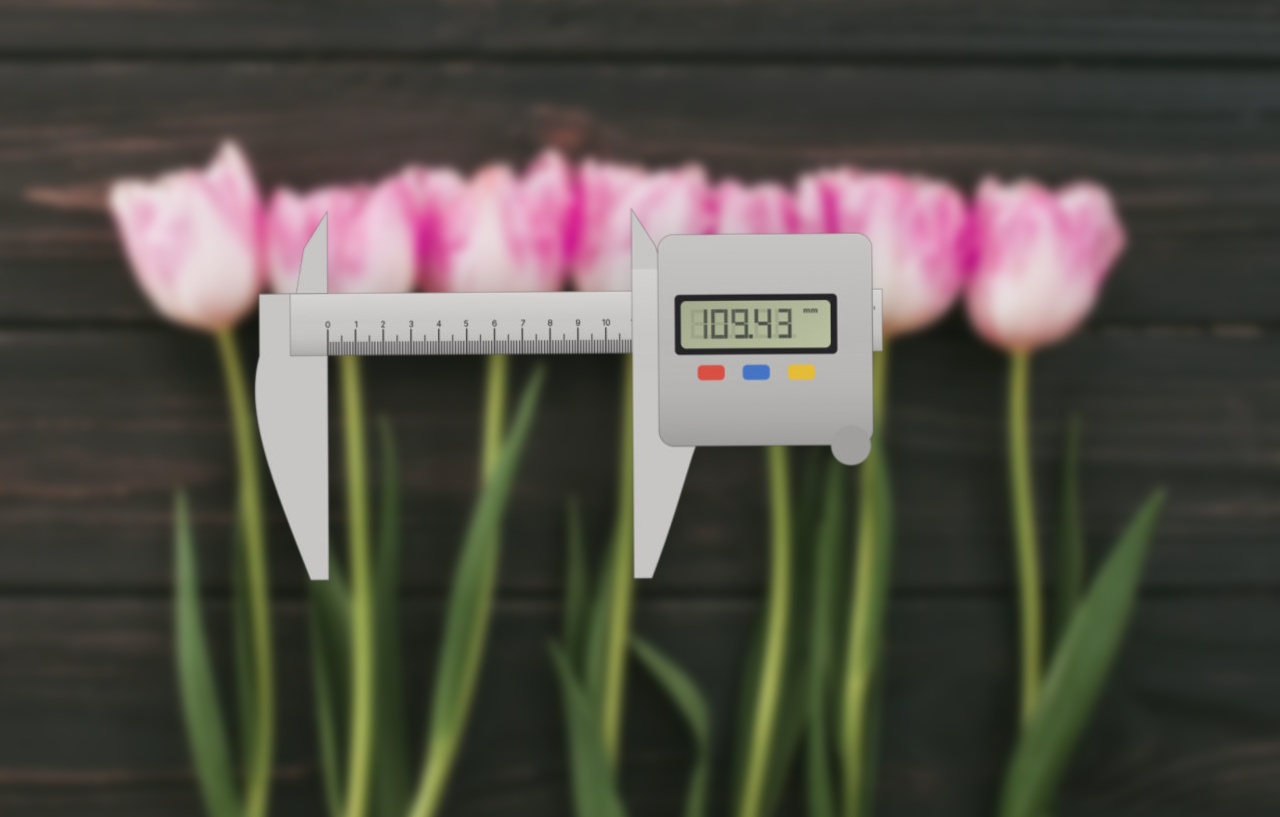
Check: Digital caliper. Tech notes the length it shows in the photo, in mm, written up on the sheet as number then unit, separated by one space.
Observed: 109.43 mm
